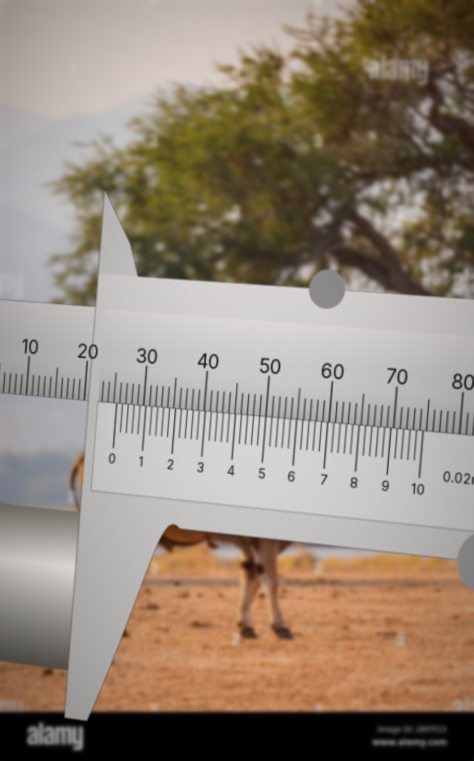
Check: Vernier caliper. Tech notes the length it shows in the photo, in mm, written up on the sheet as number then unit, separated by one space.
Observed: 25.5 mm
